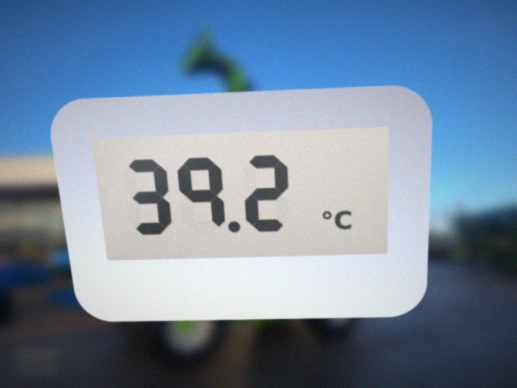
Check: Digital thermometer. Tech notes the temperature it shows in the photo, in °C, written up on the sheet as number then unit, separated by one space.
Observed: 39.2 °C
